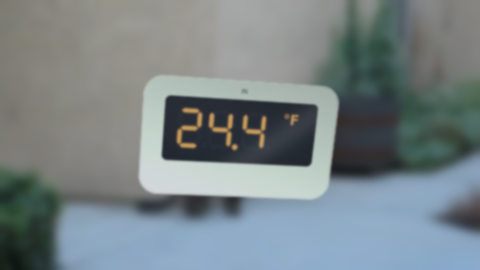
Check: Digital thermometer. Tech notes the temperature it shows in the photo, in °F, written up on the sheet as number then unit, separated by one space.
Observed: 24.4 °F
